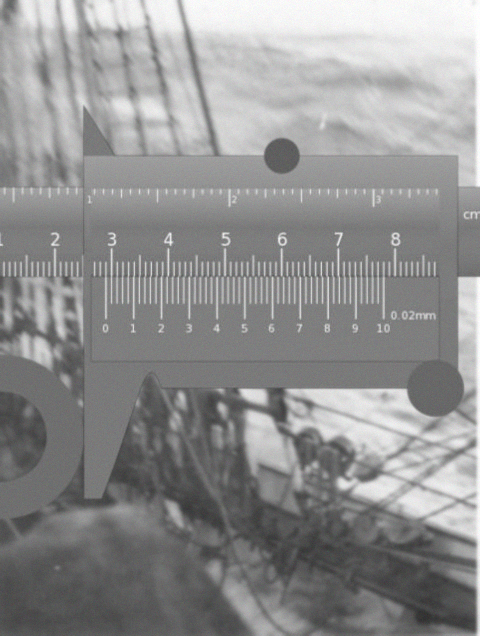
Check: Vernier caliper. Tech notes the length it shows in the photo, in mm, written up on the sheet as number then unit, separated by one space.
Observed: 29.0 mm
